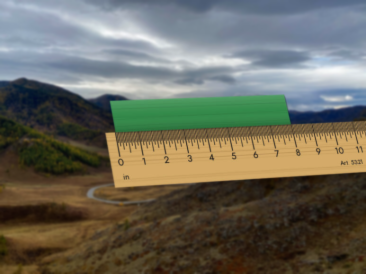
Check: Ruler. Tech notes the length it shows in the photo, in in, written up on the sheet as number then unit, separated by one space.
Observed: 8 in
